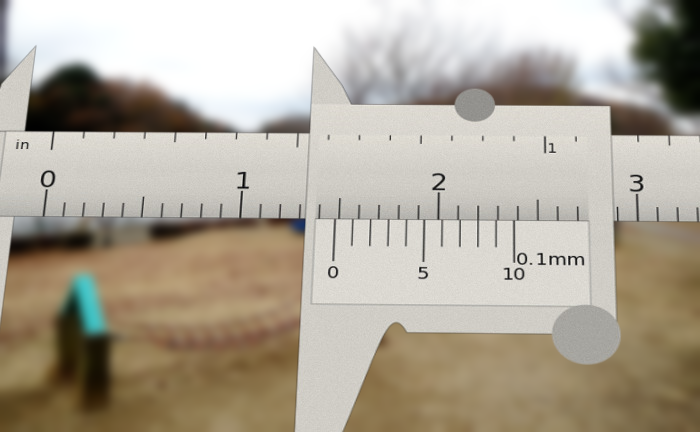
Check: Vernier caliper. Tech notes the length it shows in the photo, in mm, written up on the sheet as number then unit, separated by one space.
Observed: 14.8 mm
